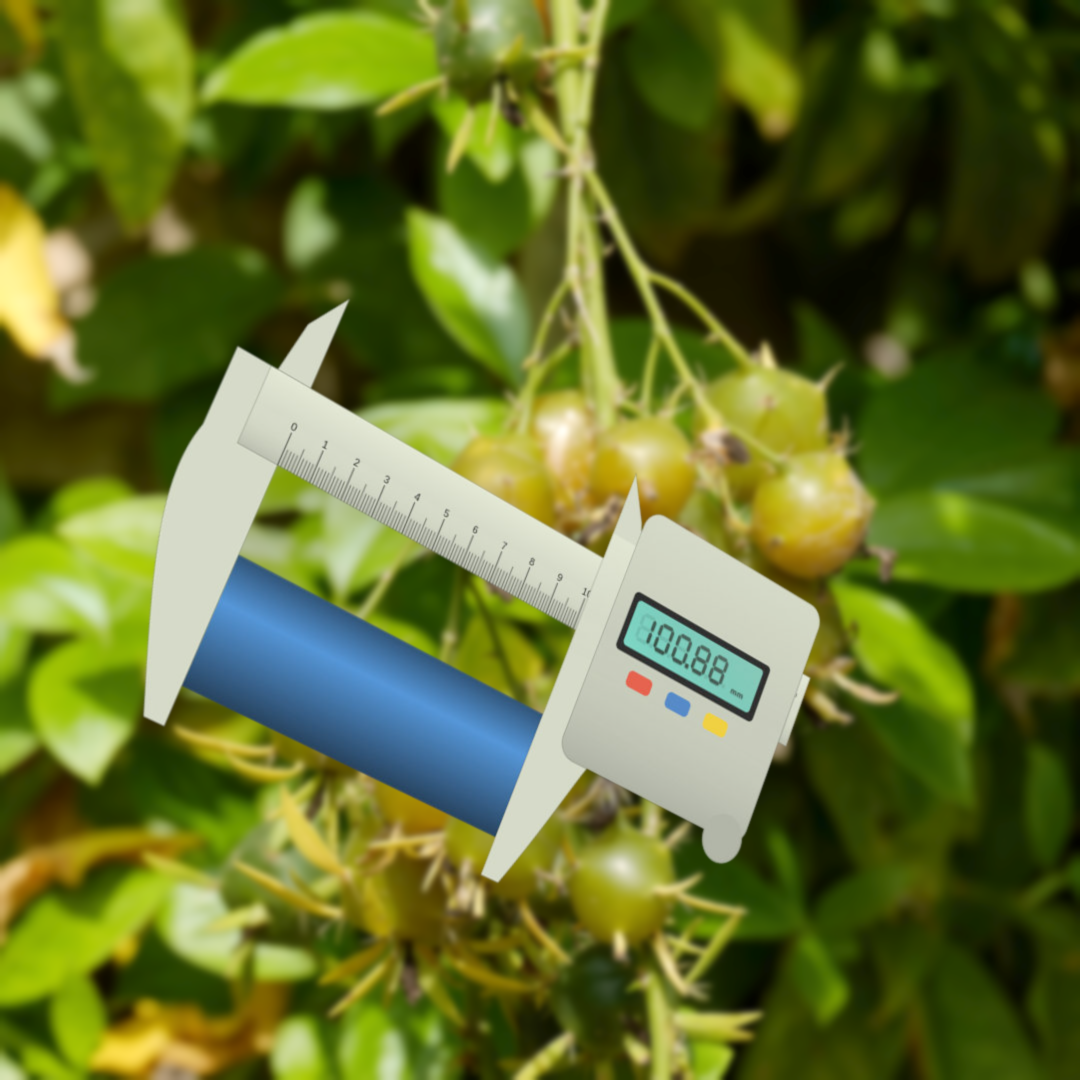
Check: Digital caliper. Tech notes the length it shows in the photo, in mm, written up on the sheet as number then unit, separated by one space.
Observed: 100.88 mm
